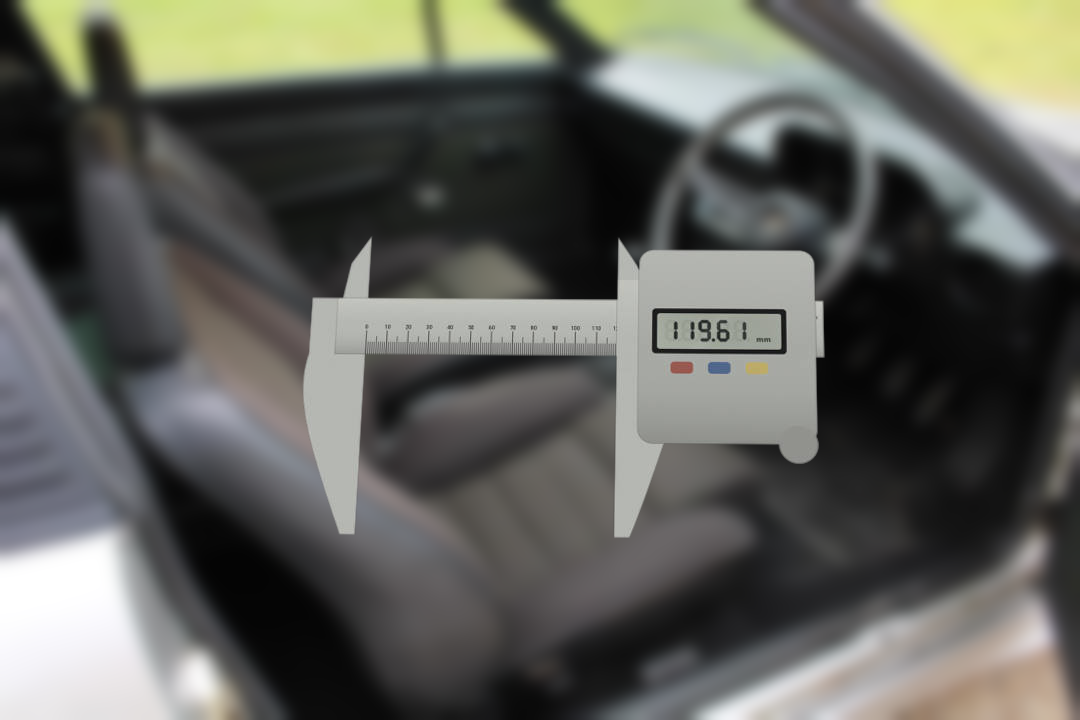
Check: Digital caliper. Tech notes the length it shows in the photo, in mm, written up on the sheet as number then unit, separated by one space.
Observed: 119.61 mm
